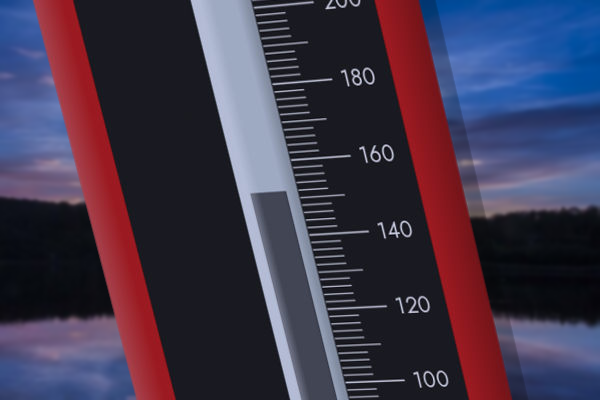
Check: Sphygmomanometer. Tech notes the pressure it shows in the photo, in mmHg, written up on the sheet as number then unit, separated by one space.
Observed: 152 mmHg
